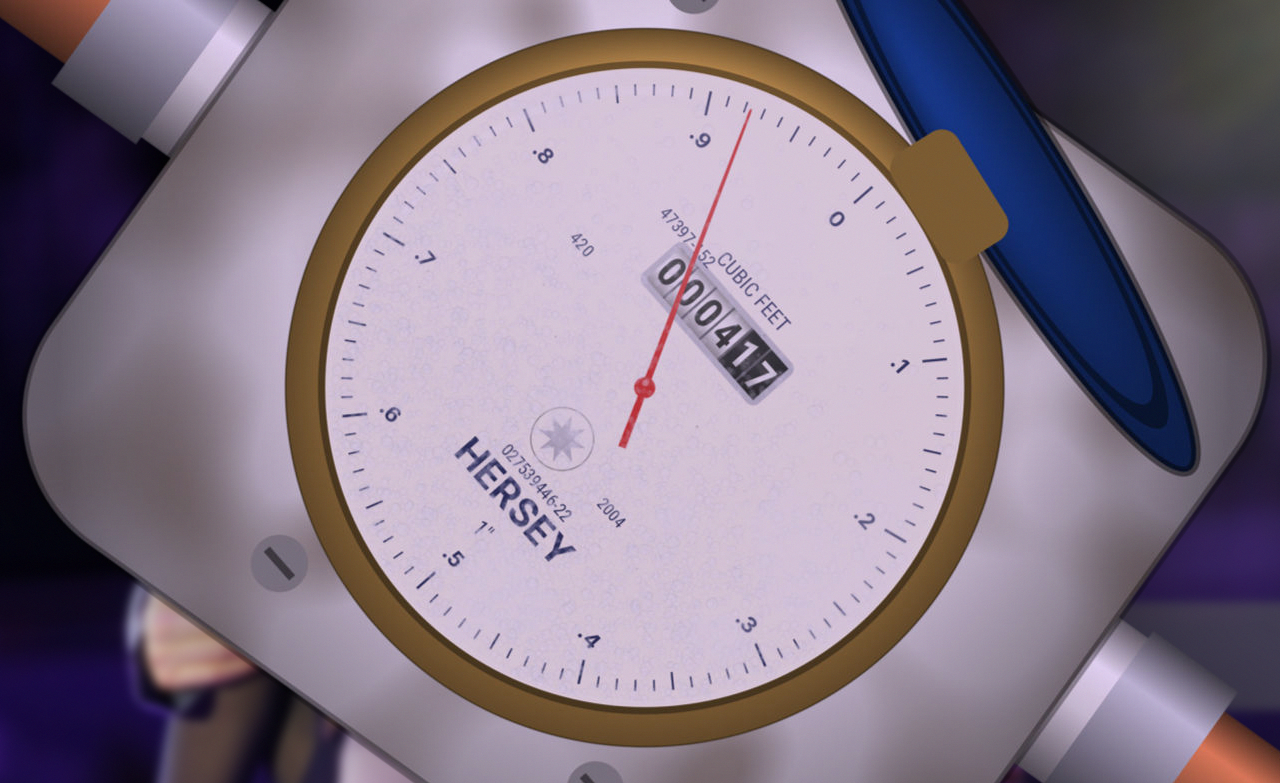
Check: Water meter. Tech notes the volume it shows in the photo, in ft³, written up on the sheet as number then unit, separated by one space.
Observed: 416.92 ft³
